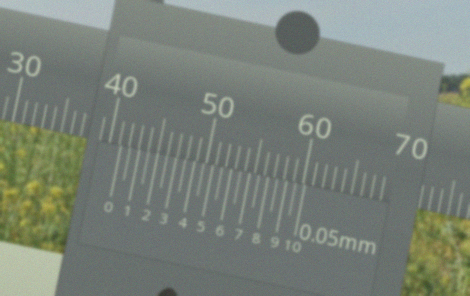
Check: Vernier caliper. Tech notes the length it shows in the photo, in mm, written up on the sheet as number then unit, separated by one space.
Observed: 41.2 mm
